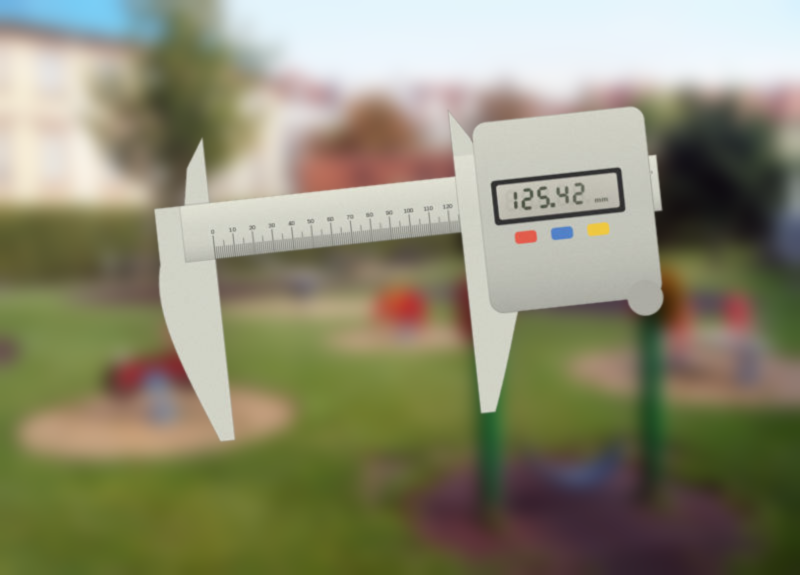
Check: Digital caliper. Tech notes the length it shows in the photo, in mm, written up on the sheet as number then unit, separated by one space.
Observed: 125.42 mm
